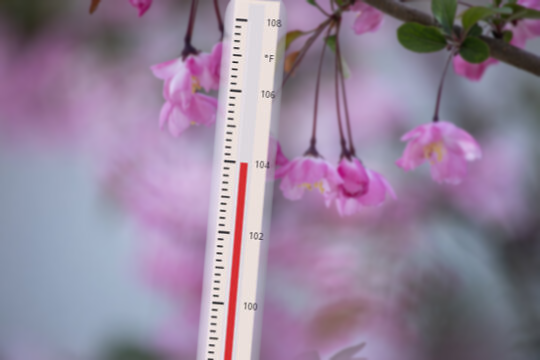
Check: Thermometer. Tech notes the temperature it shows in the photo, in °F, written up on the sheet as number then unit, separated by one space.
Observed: 104 °F
